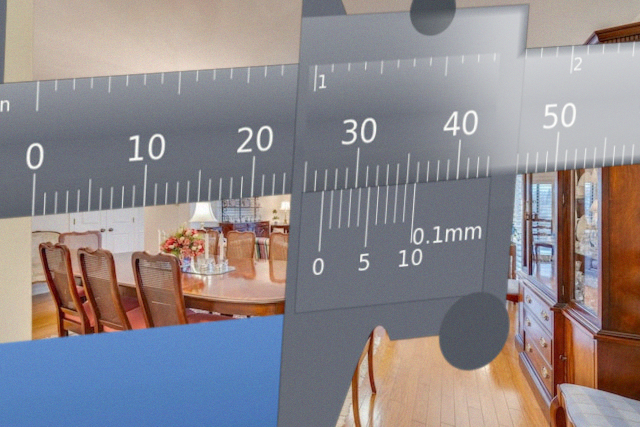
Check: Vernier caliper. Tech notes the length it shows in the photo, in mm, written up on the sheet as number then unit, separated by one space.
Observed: 26.8 mm
